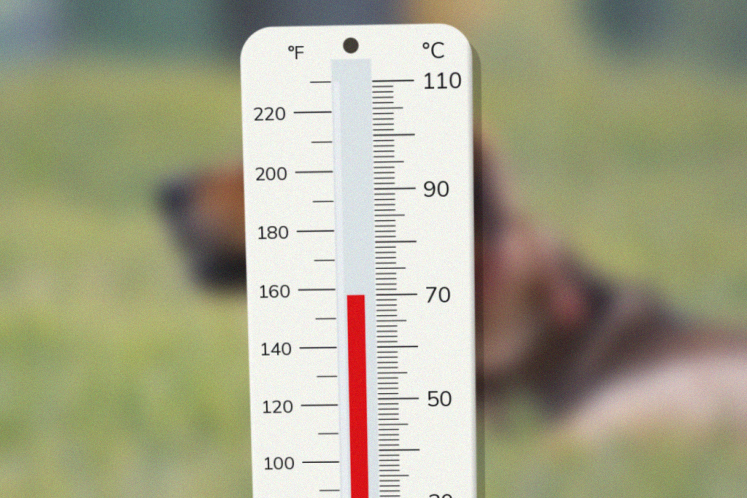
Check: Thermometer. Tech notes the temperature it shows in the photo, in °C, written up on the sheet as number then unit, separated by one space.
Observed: 70 °C
